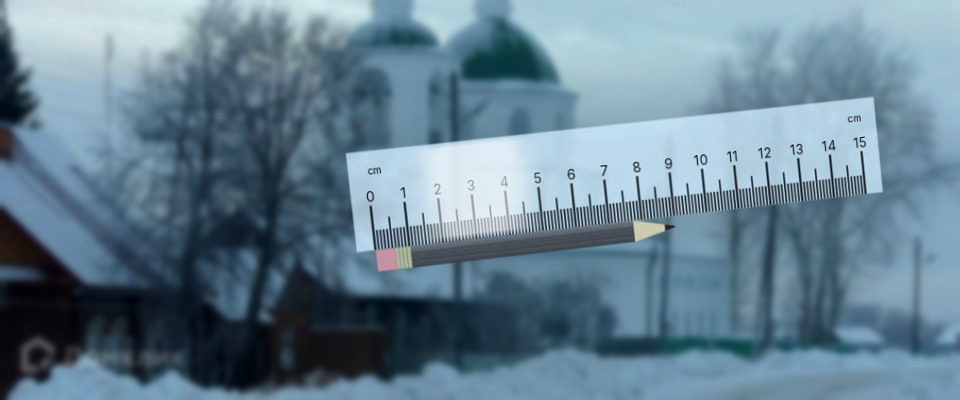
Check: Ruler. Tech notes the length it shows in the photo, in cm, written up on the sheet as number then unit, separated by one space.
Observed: 9 cm
